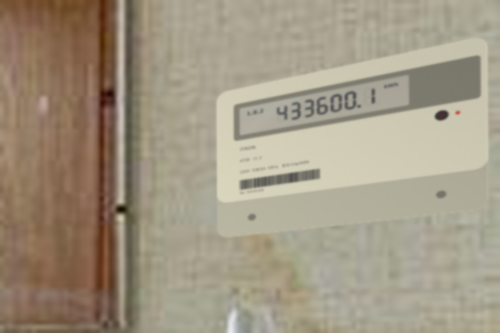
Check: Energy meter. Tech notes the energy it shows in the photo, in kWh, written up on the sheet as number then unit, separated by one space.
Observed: 433600.1 kWh
